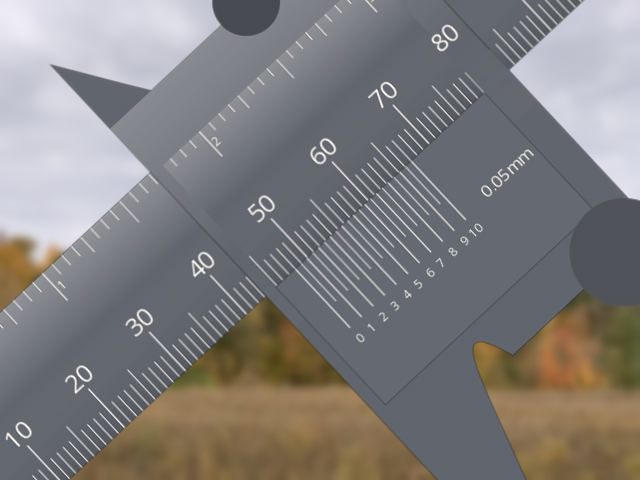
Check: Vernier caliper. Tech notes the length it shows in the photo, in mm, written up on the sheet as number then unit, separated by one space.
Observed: 48.0 mm
